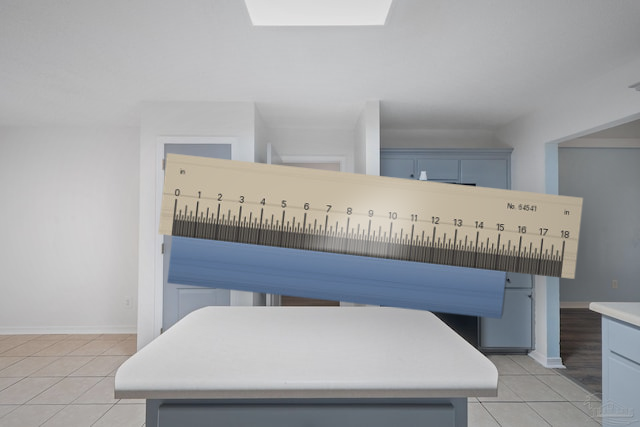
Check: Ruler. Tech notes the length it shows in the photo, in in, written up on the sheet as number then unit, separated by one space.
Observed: 15.5 in
